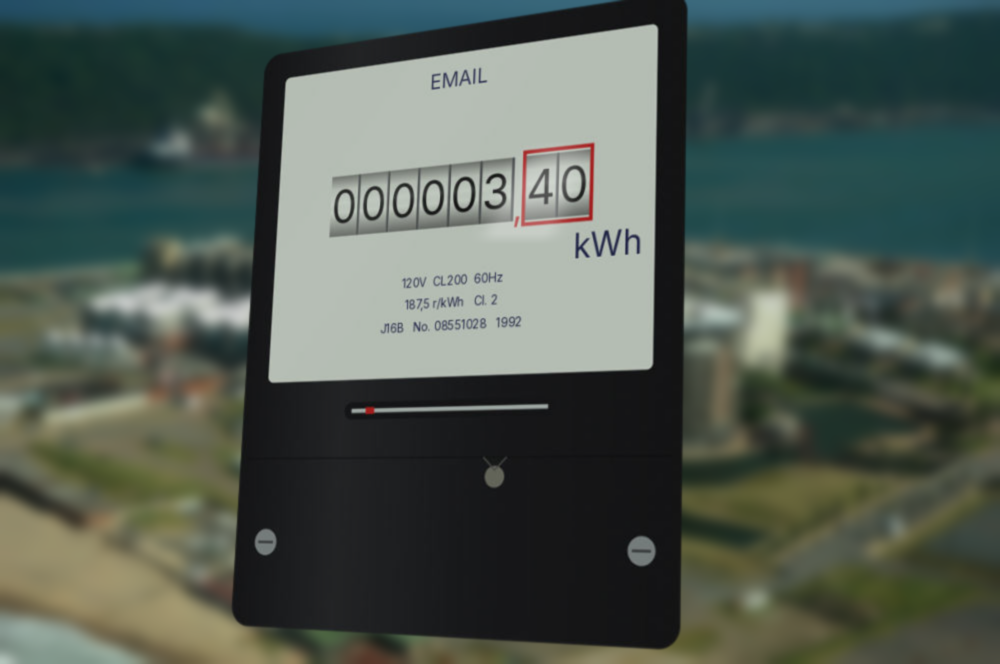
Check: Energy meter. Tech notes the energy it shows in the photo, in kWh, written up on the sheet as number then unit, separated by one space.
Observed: 3.40 kWh
